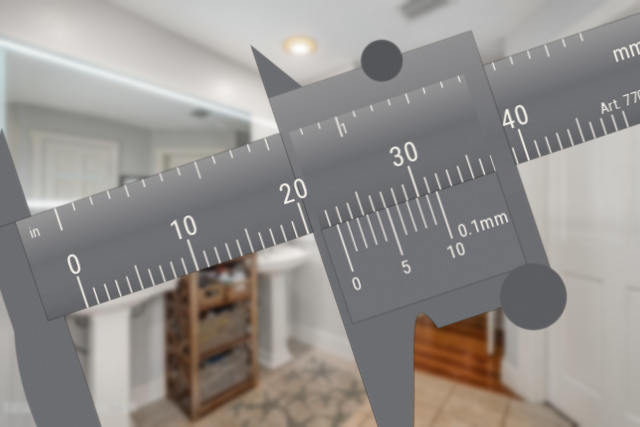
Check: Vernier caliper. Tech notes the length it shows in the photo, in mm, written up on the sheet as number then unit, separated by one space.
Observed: 22.6 mm
